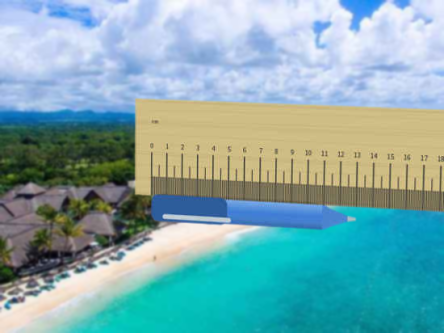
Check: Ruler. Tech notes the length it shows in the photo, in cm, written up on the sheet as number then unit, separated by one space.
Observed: 13 cm
